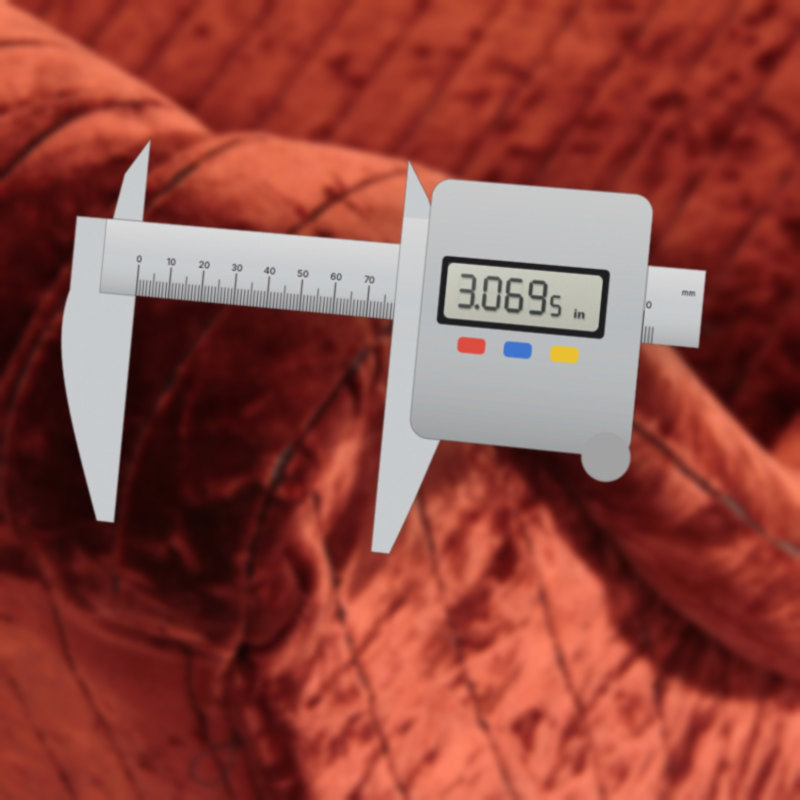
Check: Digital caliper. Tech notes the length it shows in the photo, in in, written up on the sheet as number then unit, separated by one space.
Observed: 3.0695 in
